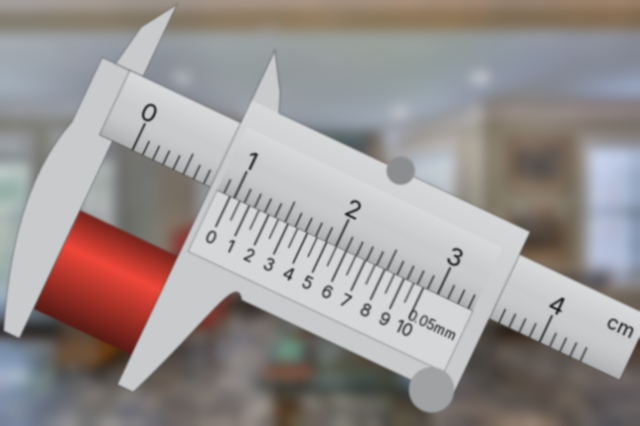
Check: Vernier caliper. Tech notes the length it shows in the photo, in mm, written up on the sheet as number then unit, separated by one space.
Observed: 9.6 mm
